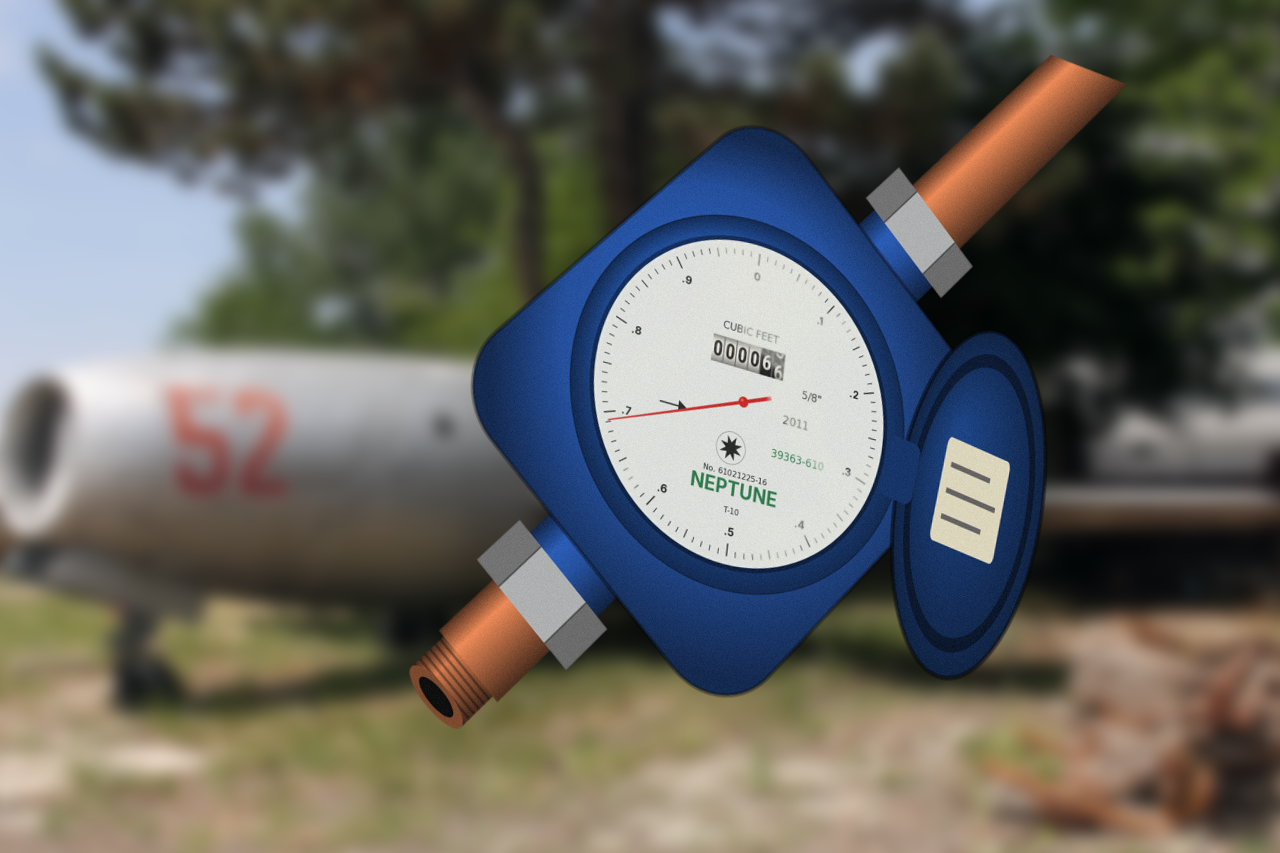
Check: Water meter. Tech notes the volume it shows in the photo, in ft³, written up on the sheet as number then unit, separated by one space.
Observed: 65.69 ft³
